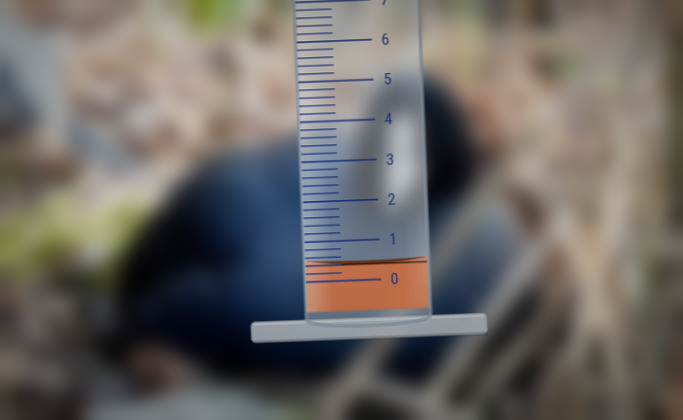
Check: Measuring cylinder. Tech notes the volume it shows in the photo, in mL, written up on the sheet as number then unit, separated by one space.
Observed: 0.4 mL
